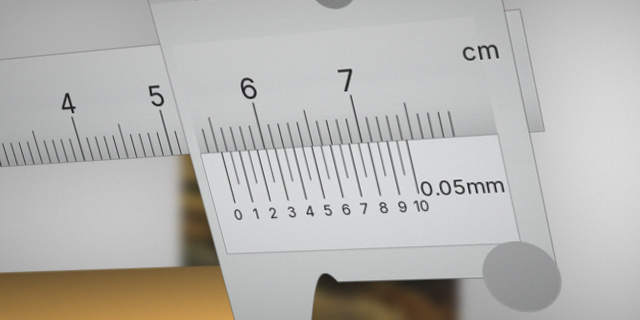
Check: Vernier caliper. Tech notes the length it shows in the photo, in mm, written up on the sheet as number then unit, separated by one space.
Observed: 55.4 mm
